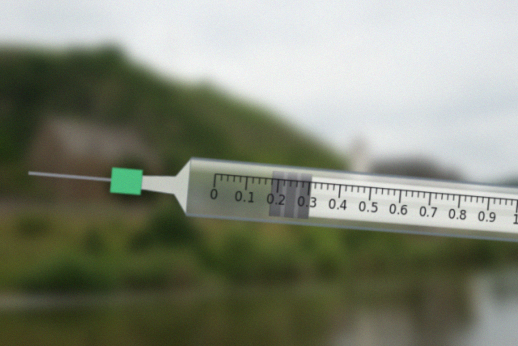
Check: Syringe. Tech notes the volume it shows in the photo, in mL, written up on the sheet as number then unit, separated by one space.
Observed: 0.18 mL
